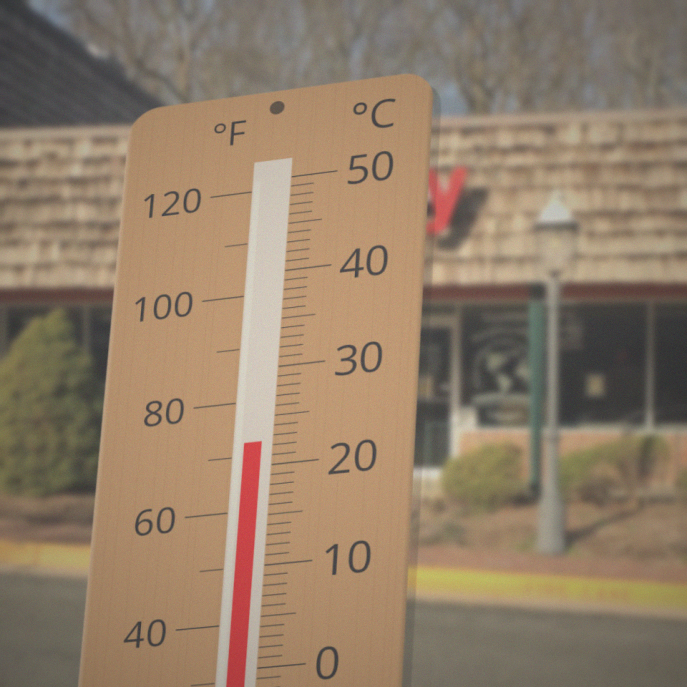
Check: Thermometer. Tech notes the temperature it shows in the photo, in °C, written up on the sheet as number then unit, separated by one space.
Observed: 22.5 °C
